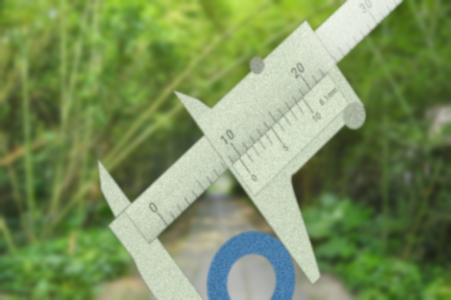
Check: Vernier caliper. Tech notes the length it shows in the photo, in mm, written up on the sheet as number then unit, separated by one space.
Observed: 9.8 mm
